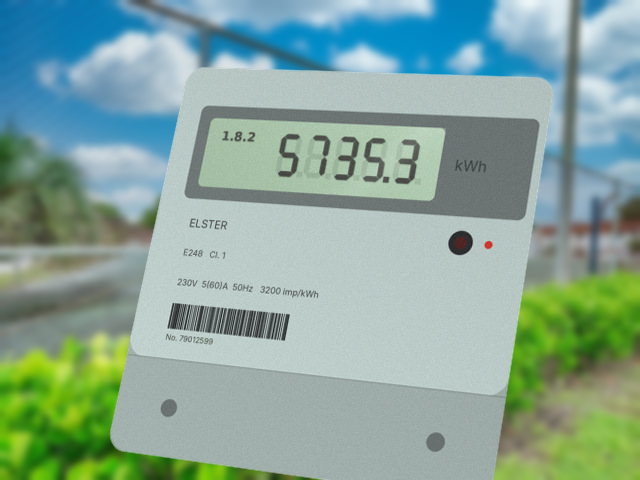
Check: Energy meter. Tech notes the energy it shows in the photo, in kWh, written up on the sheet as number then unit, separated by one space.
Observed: 5735.3 kWh
